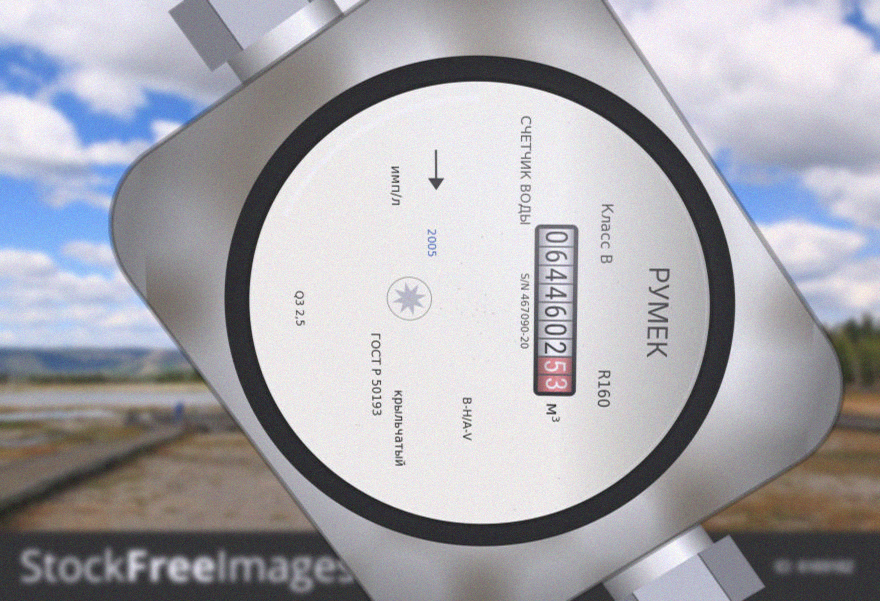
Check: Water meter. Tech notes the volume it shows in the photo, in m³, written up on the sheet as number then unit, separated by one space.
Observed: 644602.53 m³
